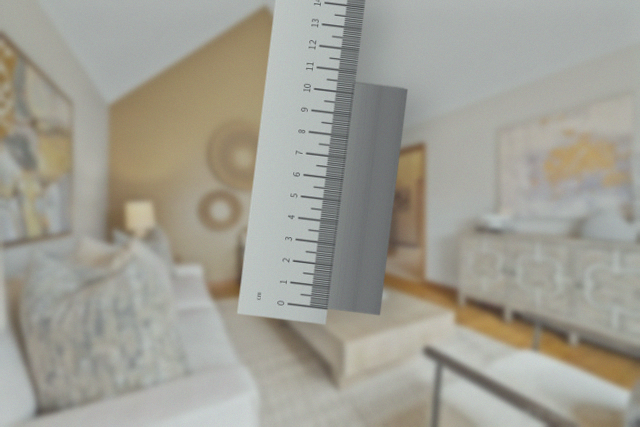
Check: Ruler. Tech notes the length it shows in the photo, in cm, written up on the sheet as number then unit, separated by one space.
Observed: 10.5 cm
